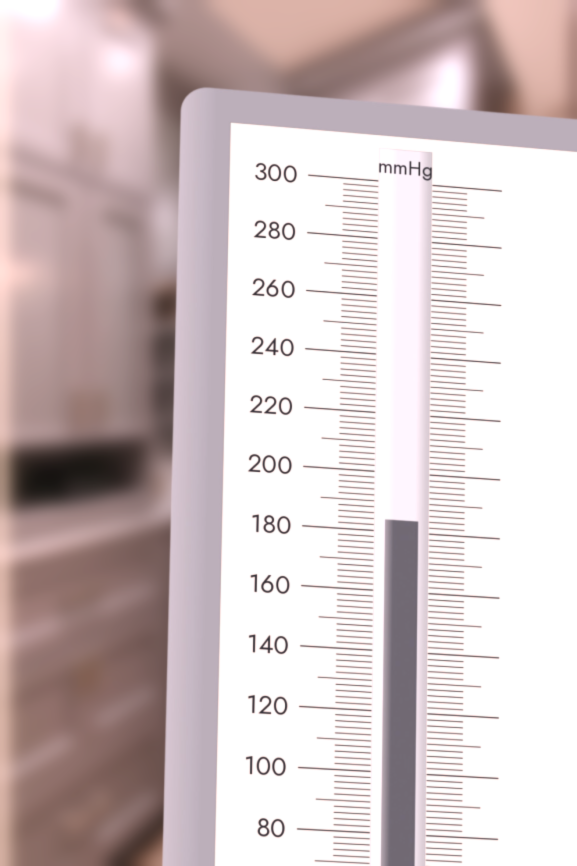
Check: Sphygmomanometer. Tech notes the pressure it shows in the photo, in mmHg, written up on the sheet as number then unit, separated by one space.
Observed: 184 mmHg
